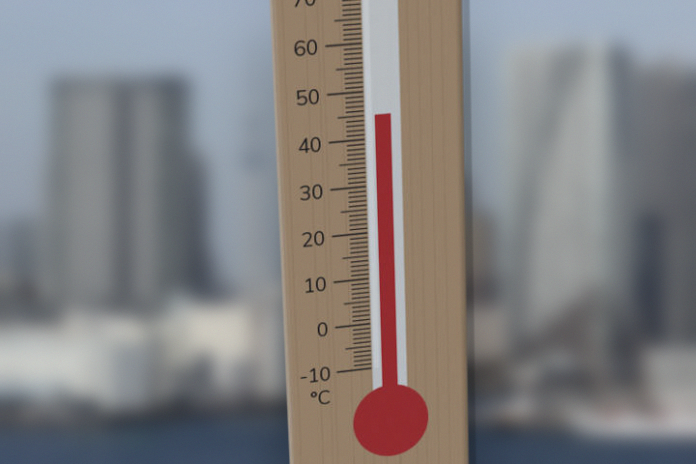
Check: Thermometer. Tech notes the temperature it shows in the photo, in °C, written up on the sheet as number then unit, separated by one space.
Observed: 45 °C
